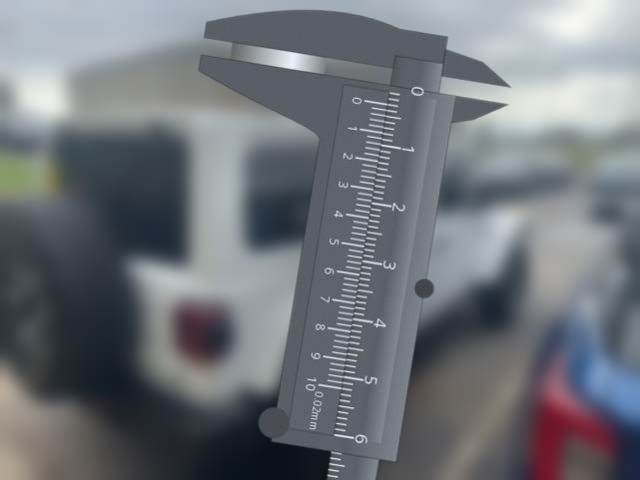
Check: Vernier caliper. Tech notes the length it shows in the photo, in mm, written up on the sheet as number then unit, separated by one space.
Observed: 3.0 mm
